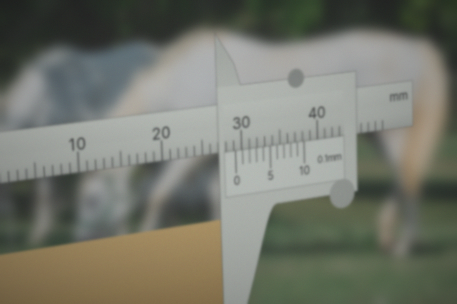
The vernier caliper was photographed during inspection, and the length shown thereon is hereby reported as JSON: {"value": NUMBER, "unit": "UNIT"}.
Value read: {"value": 29.2, "unit": "mm"}
